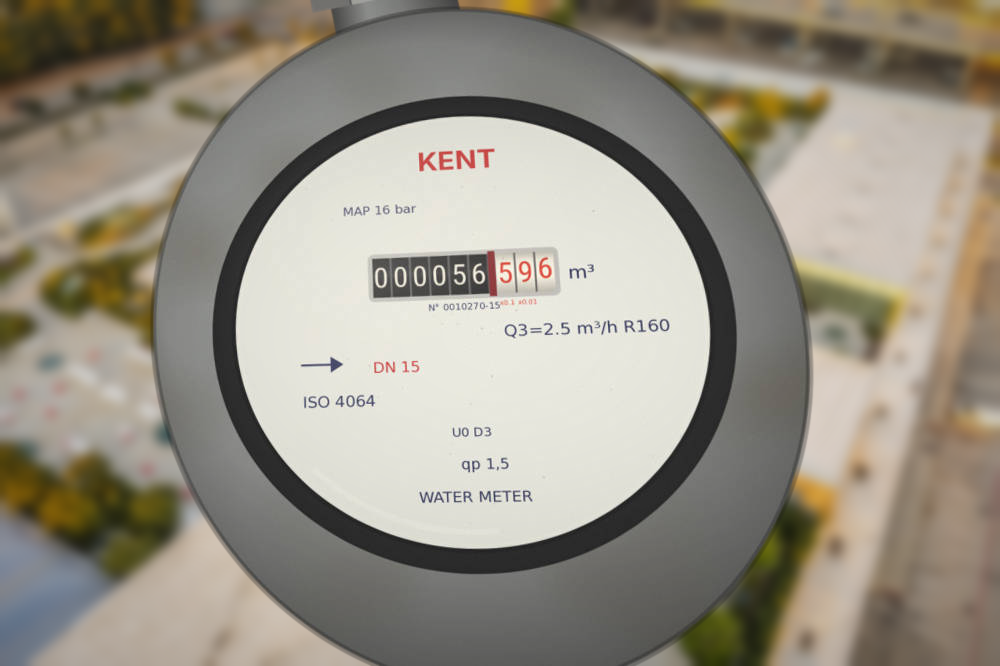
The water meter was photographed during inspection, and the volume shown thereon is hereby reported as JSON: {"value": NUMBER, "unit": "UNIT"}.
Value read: {"value": 56.596, "unit": "m³"}
